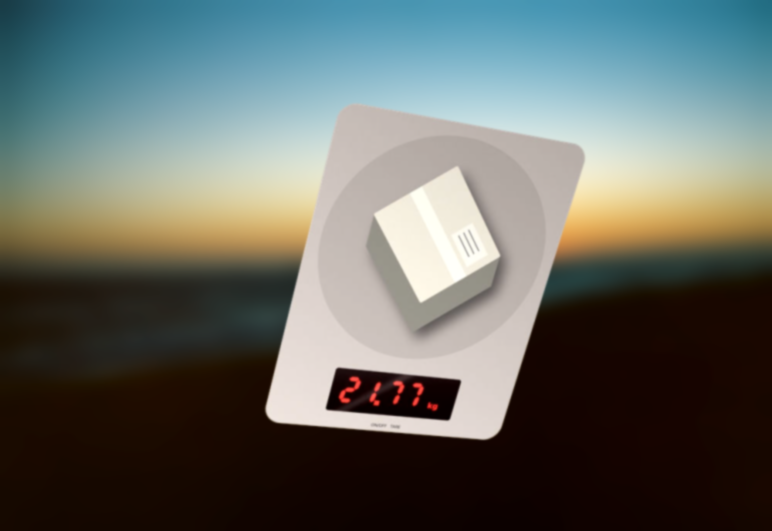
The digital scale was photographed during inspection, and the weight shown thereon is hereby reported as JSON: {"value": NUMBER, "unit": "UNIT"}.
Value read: {"value": 21.77, "unit": "kg"}
